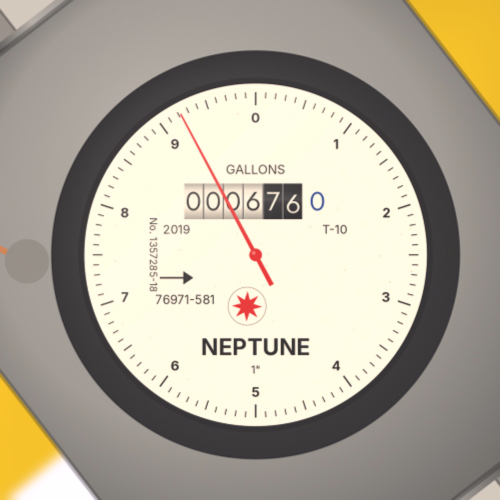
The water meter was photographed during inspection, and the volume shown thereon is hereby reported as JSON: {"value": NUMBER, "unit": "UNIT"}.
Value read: {"value": 6759.2, "unit": "gal"}
